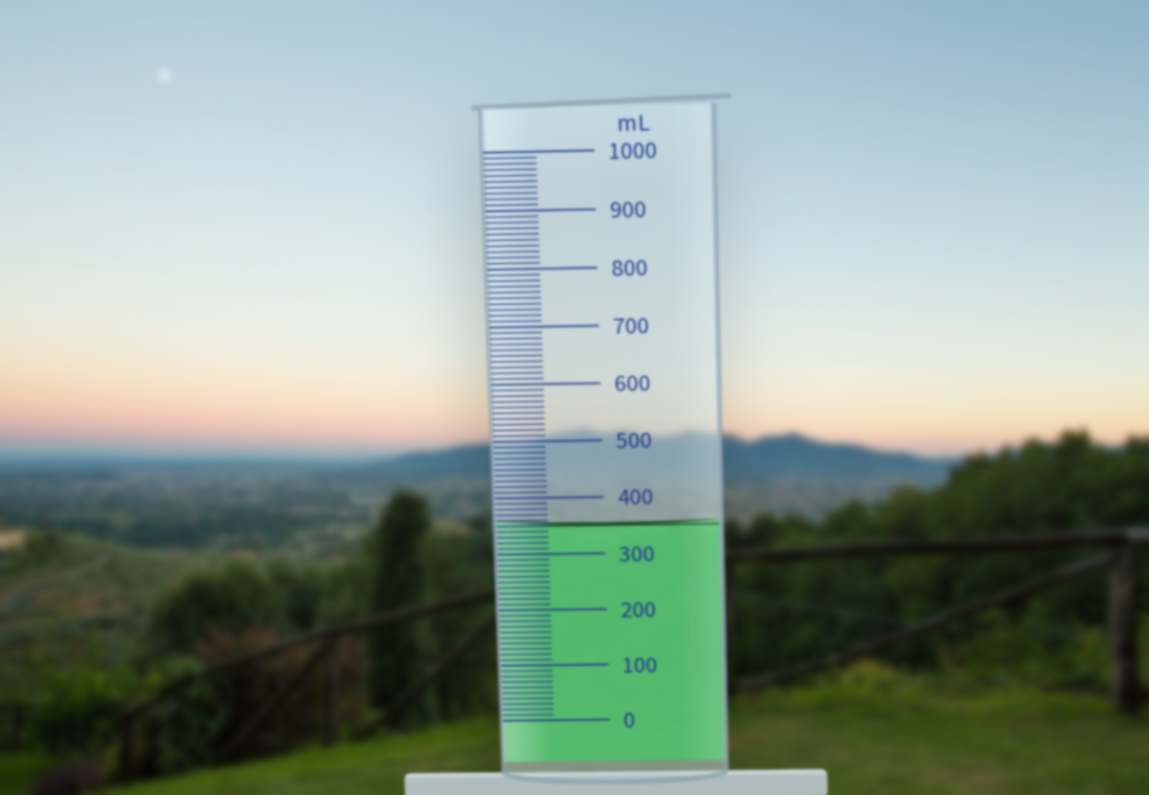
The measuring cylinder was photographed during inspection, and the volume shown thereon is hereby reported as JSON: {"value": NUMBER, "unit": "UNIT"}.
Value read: {"value": 350, "unit": "mL"}
